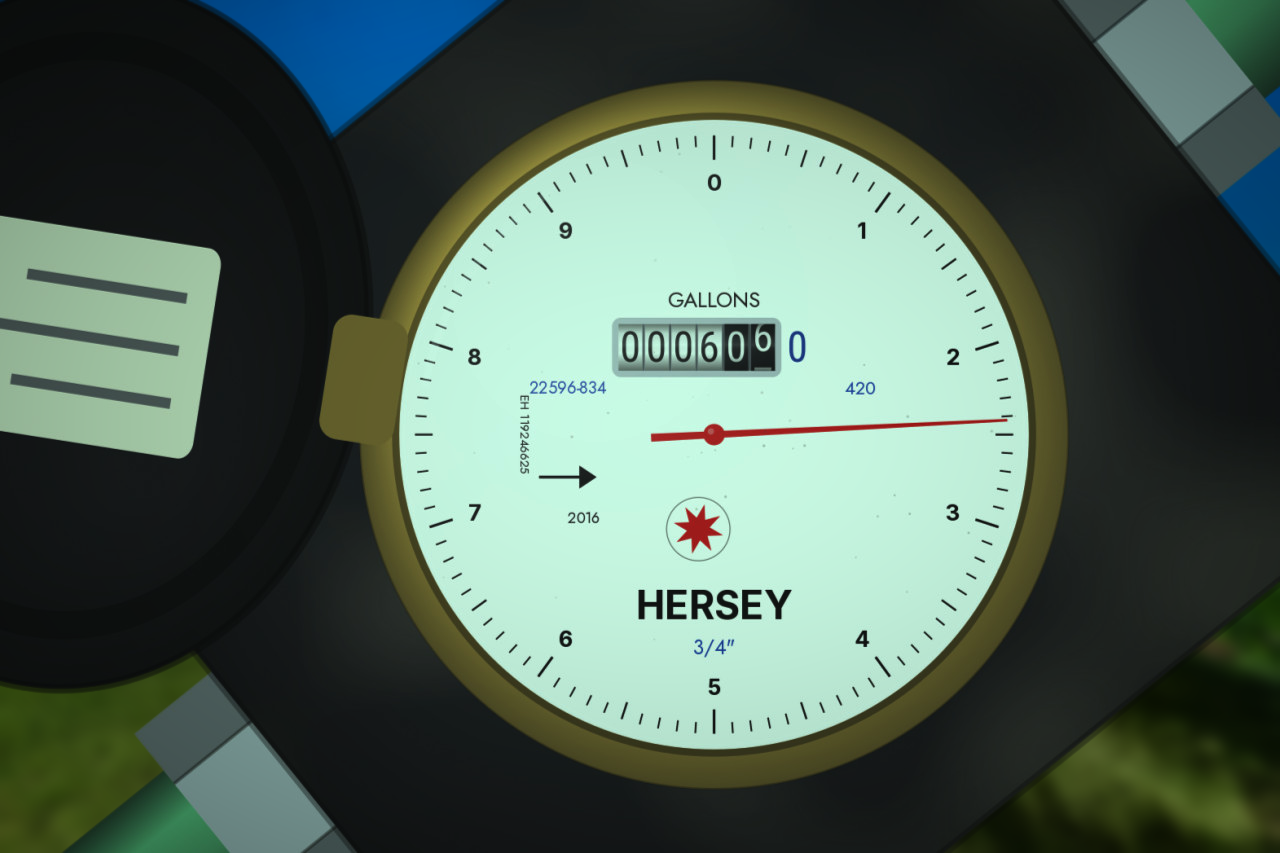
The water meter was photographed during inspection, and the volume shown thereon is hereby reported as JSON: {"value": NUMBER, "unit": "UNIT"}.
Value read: {"value": 6062.4, "unit": "gal"}
